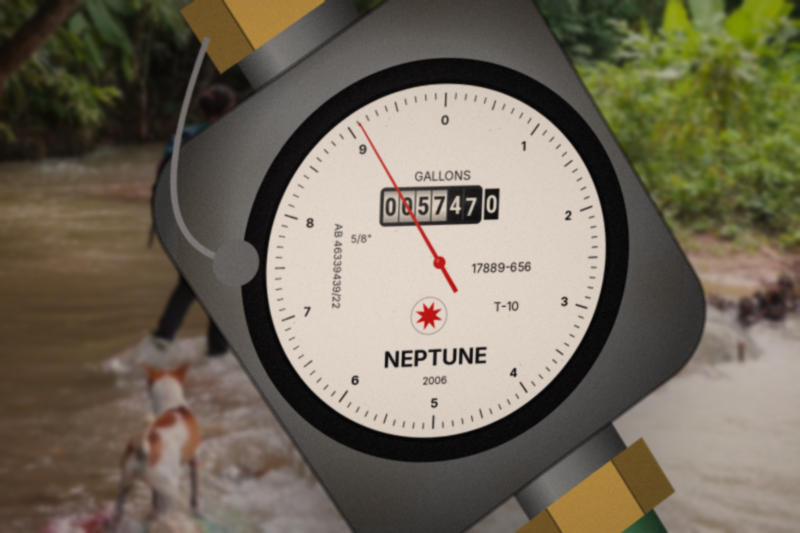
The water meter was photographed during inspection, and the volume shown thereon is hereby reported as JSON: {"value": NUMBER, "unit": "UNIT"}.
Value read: {"value": 57469.1, "unit": "gal"}
